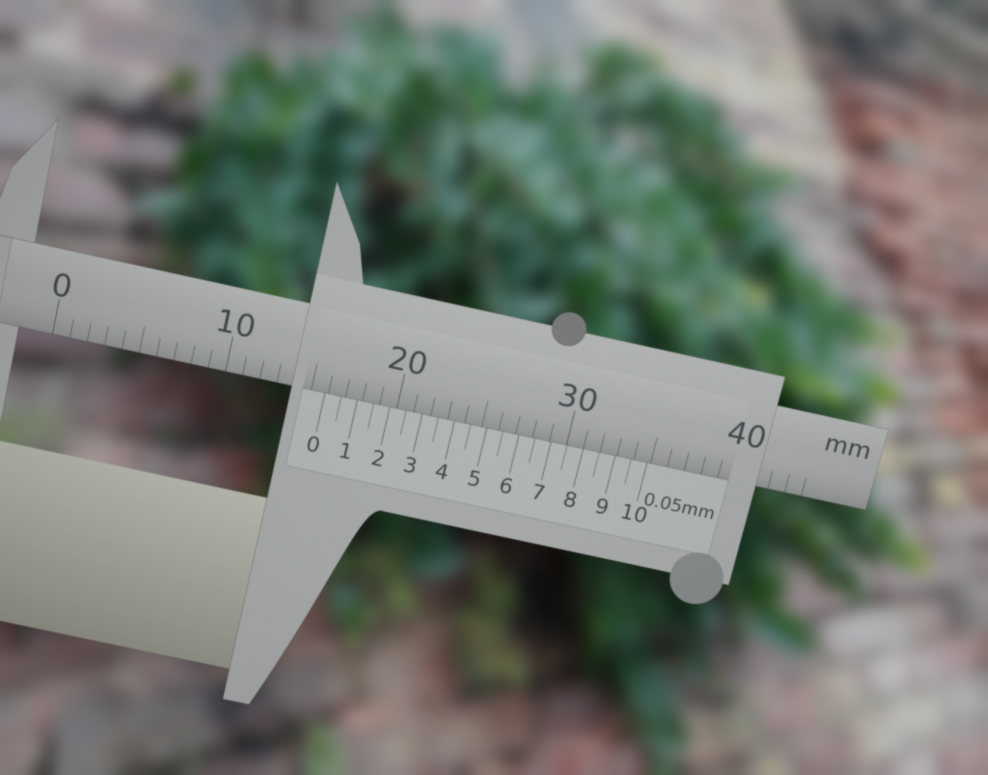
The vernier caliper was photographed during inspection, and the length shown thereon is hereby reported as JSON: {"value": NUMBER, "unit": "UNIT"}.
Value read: {"value": 15.8, "unit": "mm"}
